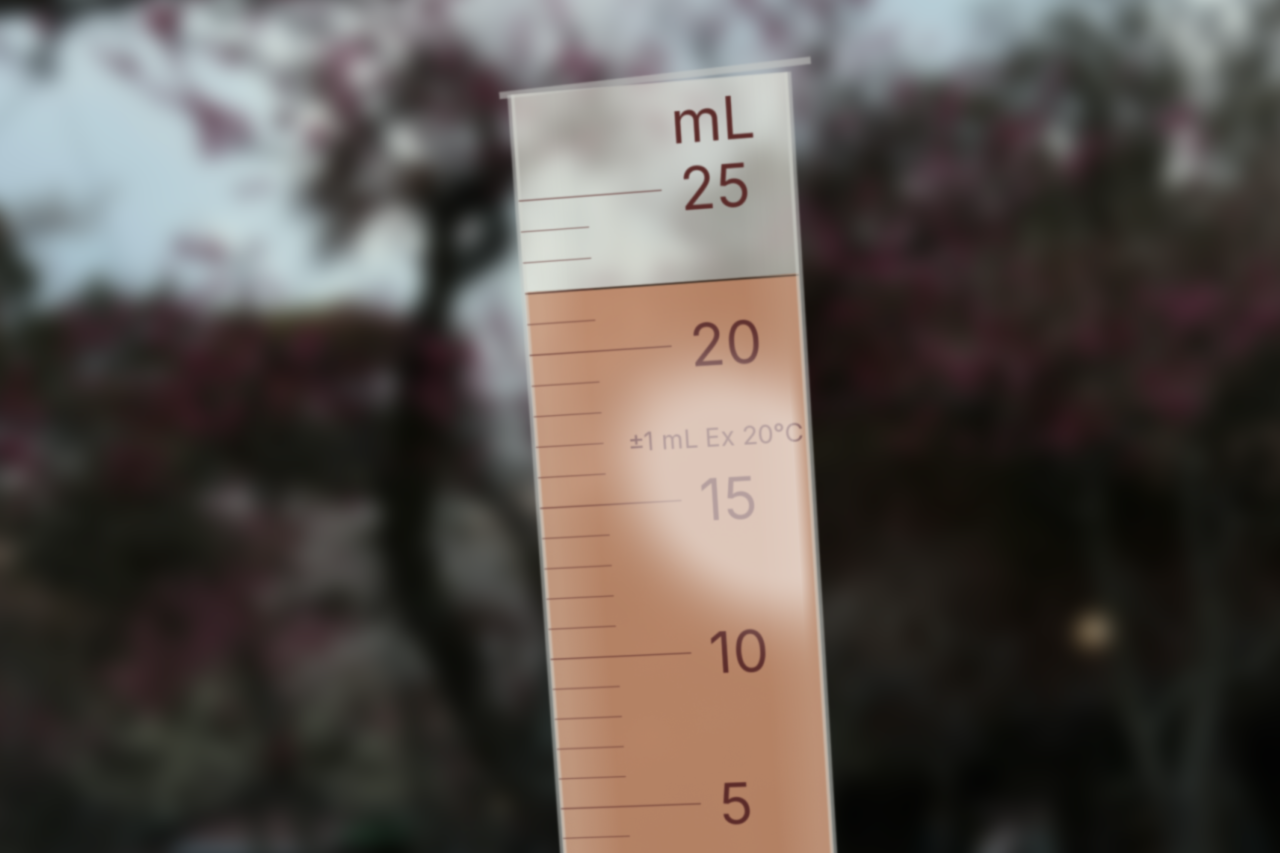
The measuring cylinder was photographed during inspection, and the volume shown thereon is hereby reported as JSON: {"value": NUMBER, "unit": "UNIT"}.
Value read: {"value": 22, "unit": "mL"}
